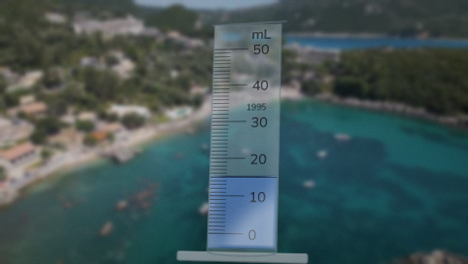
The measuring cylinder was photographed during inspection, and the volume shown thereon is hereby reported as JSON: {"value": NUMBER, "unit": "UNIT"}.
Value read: {"value": 15, "unit": "mL"}
